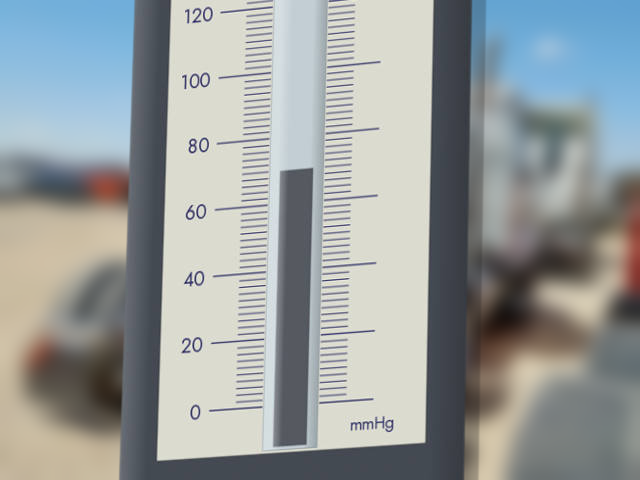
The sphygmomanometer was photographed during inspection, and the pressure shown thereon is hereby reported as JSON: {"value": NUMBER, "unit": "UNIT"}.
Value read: {"value": 70, "unit": "mmHg"}
